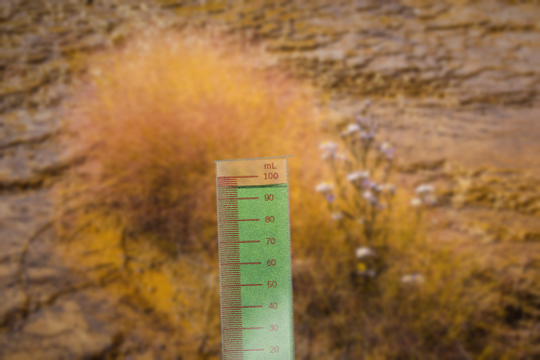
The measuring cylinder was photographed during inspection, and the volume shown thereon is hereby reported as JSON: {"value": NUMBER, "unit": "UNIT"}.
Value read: {"value": 95, "unit": "mL"}
